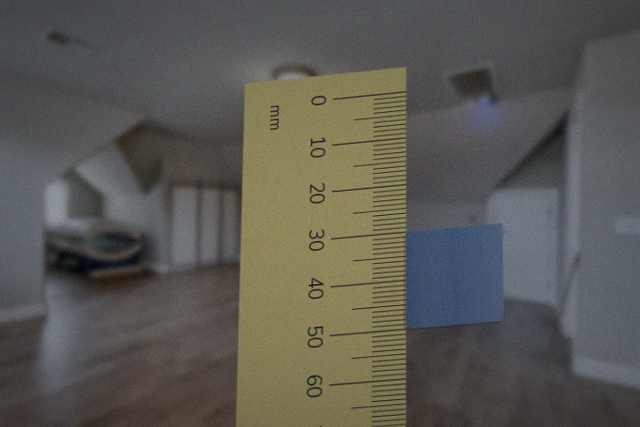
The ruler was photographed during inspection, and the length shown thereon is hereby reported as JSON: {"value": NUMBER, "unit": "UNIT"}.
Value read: {"value": 20, "unit": "mm"}
